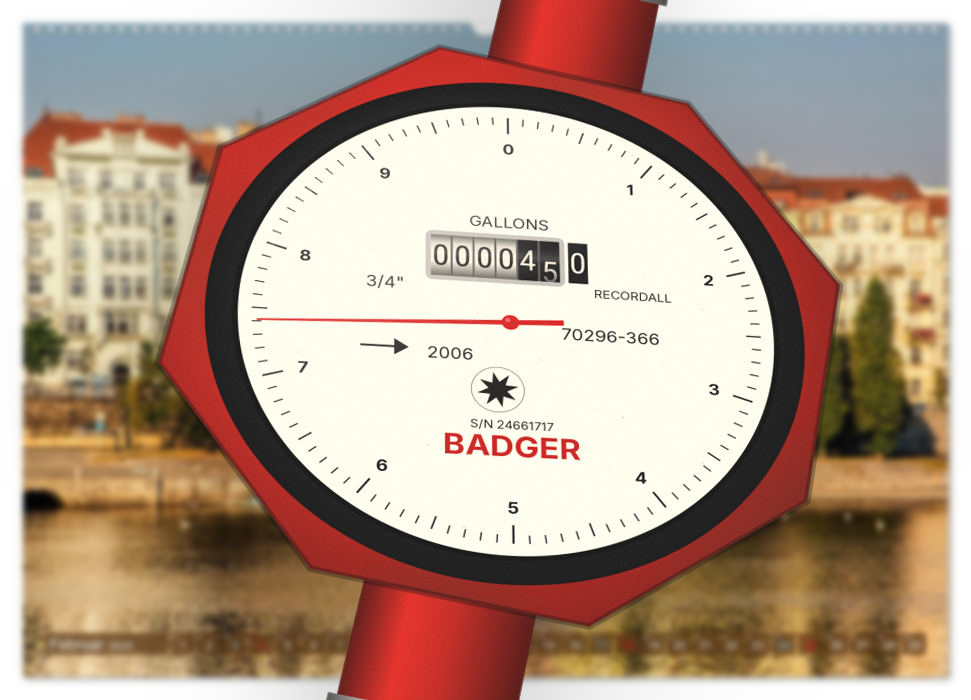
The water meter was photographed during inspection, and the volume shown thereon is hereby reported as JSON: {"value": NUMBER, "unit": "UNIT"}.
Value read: {"value": 447.4, "unit": "gal"}
